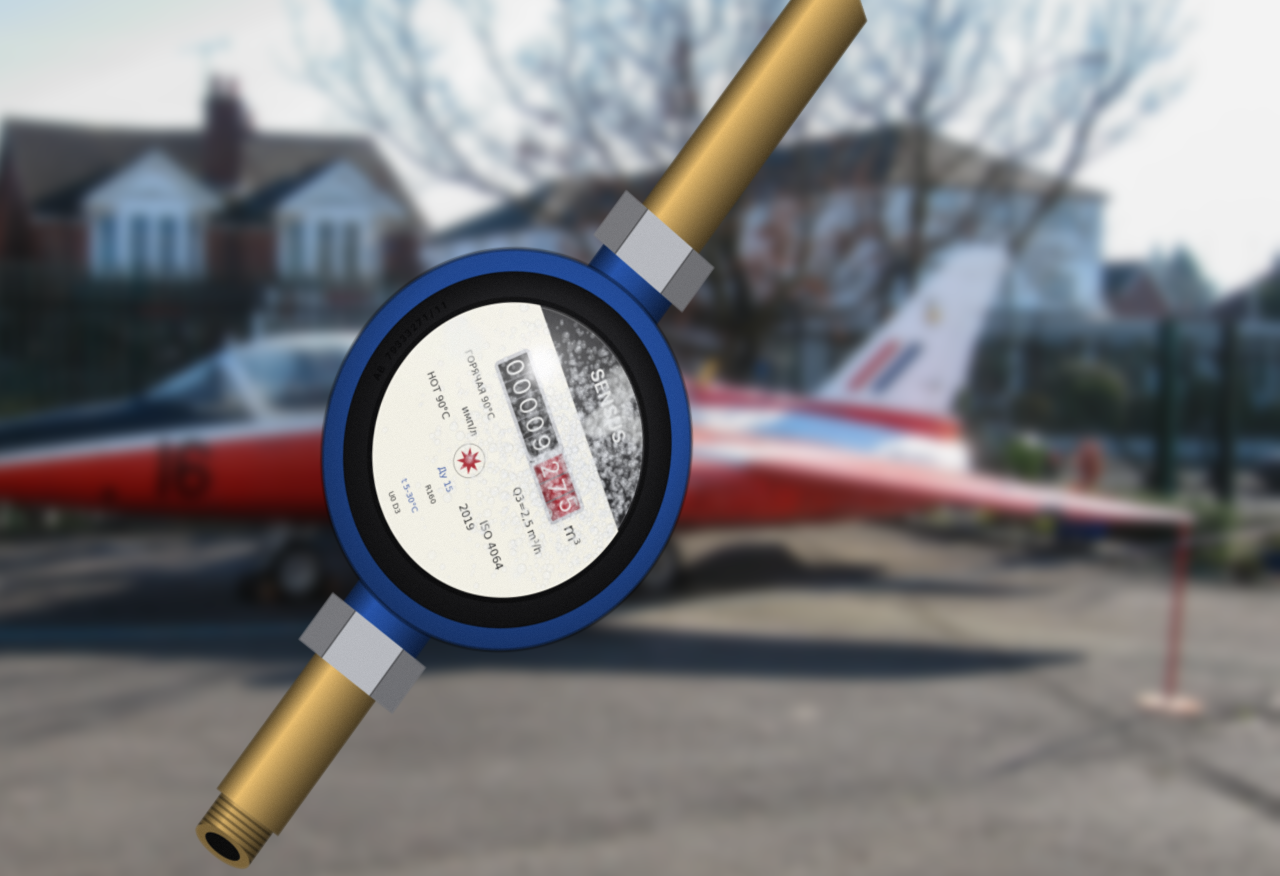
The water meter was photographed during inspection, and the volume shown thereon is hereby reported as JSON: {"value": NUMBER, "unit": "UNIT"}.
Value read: {"value": 9.275, "unit": "m³"}
